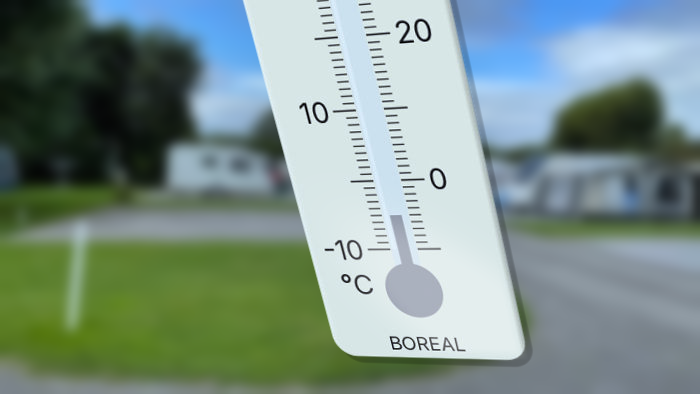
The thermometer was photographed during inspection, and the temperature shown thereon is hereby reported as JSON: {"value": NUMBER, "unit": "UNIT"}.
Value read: {"value": -5, "unit": "°C"}
